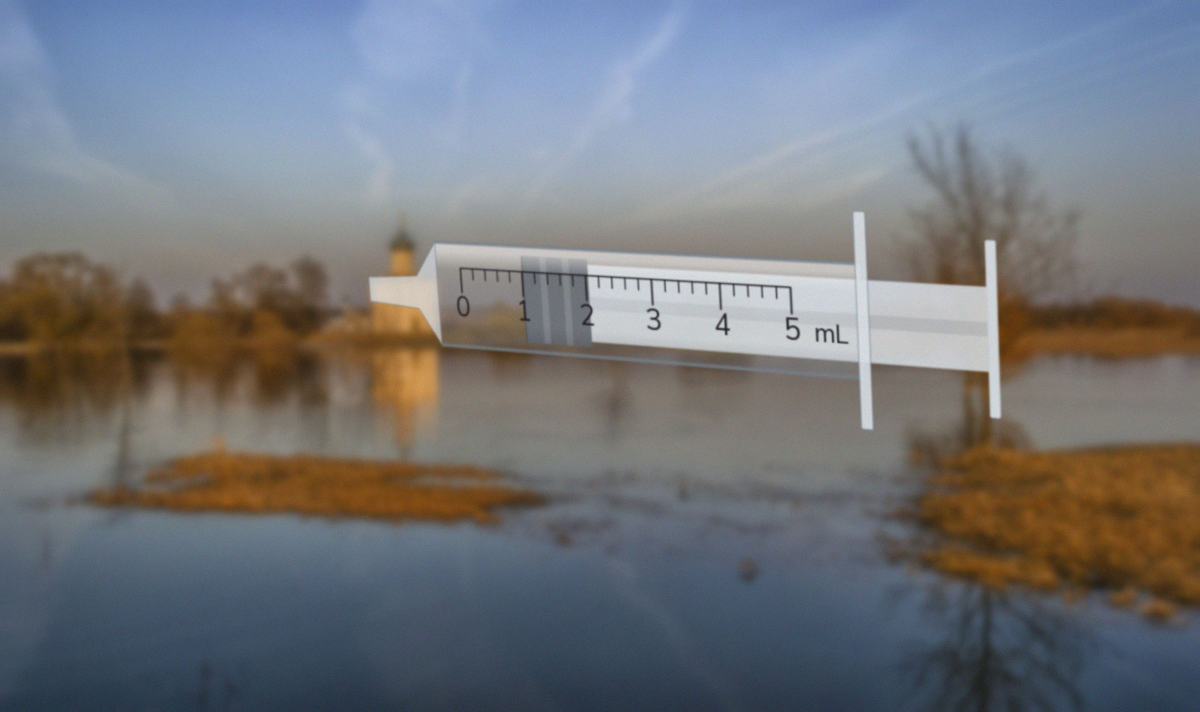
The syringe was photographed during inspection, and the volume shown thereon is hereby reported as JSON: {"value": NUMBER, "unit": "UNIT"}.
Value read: {"value": 1, "unit": "mL"}
